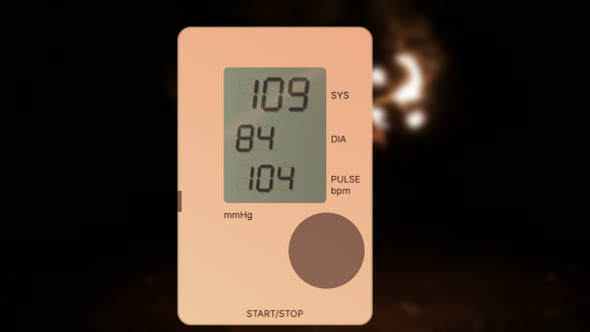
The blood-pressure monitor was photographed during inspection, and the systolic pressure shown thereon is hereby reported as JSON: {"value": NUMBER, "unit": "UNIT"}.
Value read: {"value": 109, "unit": "mmHg"}
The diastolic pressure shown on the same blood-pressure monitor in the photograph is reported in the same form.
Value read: {"value": 84, "unit": "mmHg"}
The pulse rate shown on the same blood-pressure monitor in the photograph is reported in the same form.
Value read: {"value": 104, "unit": "bpm"}
